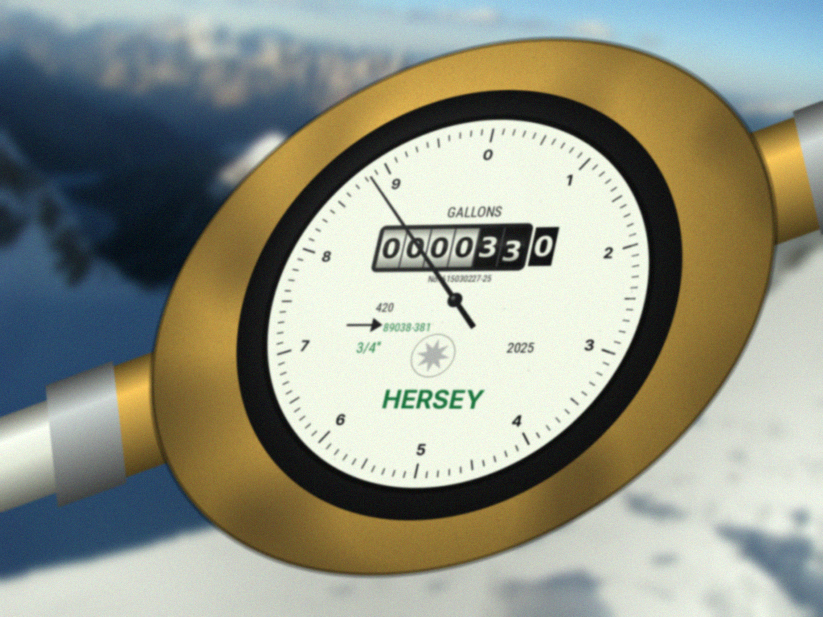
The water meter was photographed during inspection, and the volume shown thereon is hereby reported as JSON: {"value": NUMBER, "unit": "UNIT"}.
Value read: {"value": 328.8, "unit": "gal"}
